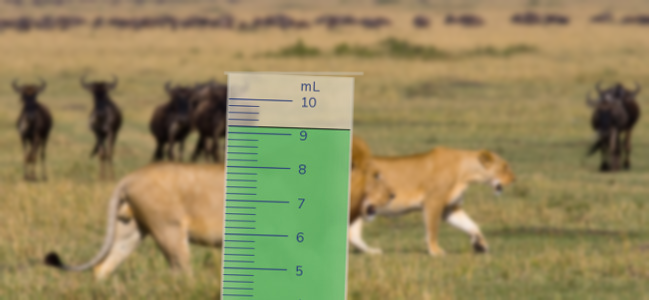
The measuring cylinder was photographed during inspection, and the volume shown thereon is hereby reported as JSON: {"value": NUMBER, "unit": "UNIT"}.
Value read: {"value": 9.2, "unit": "mL"}
